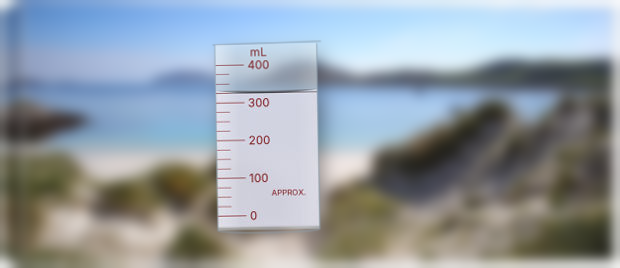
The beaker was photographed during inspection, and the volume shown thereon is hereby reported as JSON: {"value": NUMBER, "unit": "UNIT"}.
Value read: {"value": 325, "unit": "mL"}
